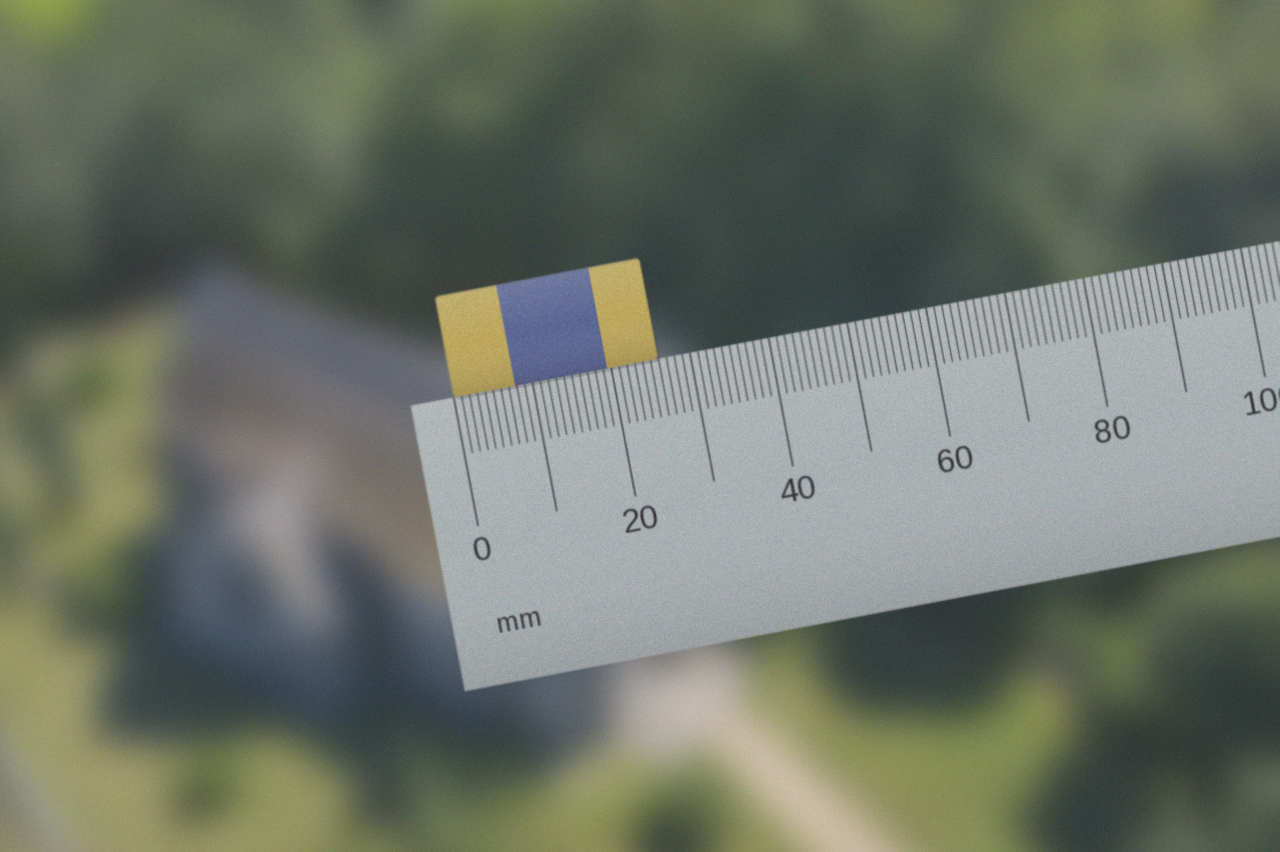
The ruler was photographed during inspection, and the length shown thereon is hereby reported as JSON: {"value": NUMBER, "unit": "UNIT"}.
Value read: {"value": 26, "unit": "mm"}
